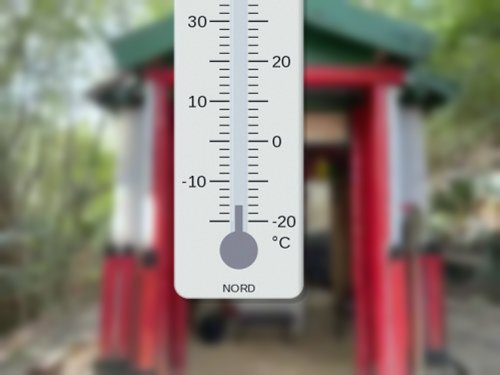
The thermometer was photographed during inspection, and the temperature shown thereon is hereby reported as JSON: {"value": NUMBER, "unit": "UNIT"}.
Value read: {"value": -16, "unit": "°C"}
